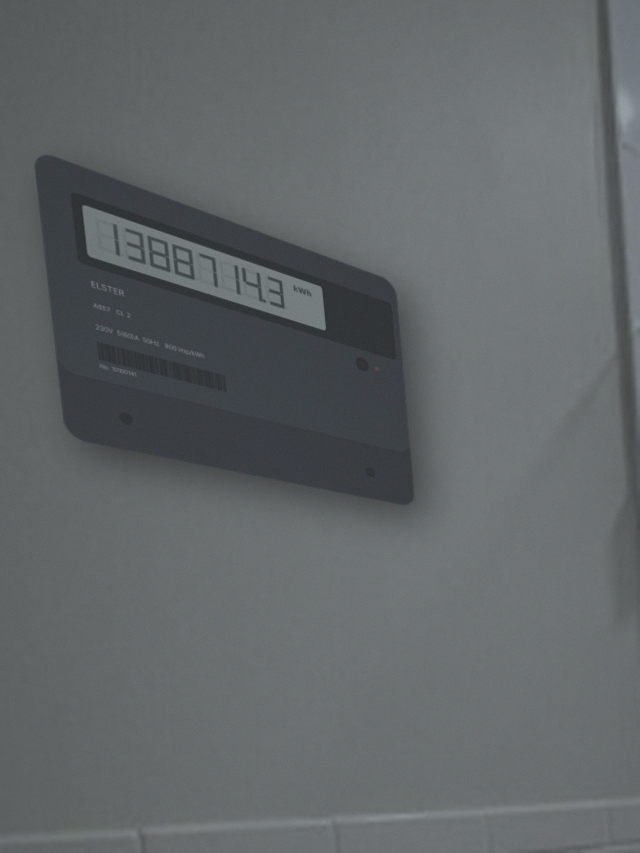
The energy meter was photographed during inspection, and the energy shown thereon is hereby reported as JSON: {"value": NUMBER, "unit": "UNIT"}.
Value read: {"value": 1388714.3, "unit": "kWh"}
